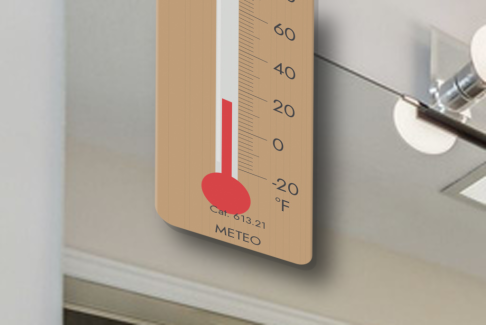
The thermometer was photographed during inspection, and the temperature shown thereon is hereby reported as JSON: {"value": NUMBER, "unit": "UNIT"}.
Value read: {"value": 12, "unit": "°F"}
